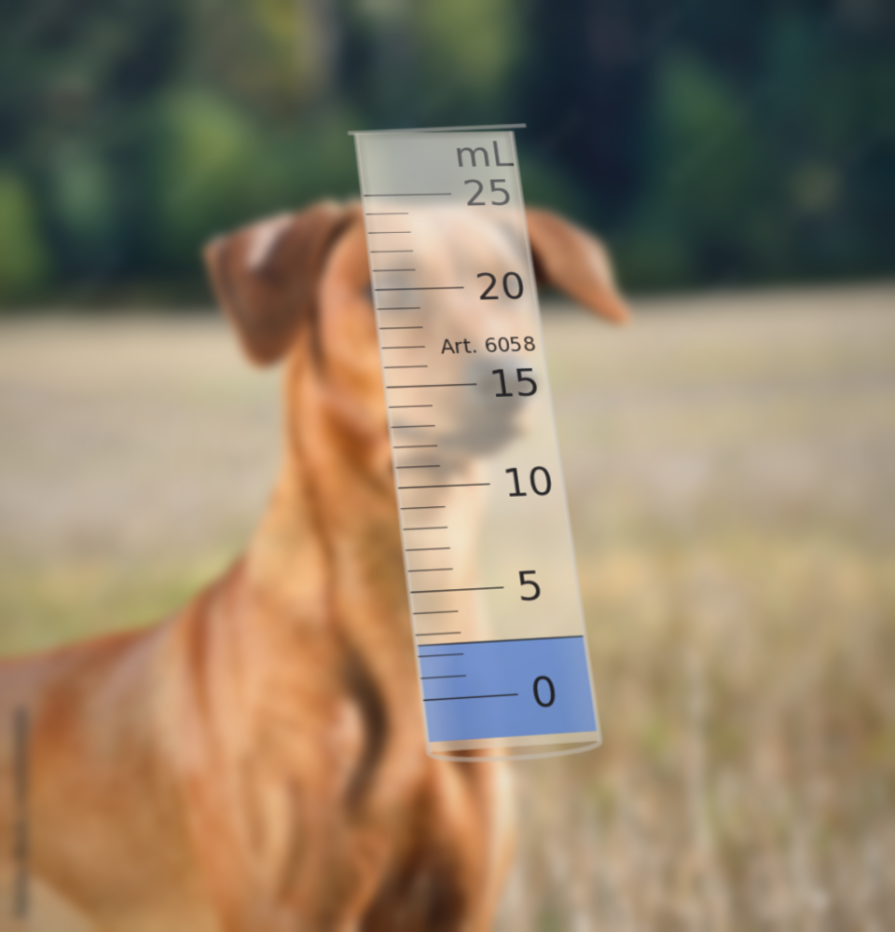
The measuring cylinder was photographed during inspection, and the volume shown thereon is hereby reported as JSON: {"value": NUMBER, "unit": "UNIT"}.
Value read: {"value": 2.5, "unit": "mL"}
